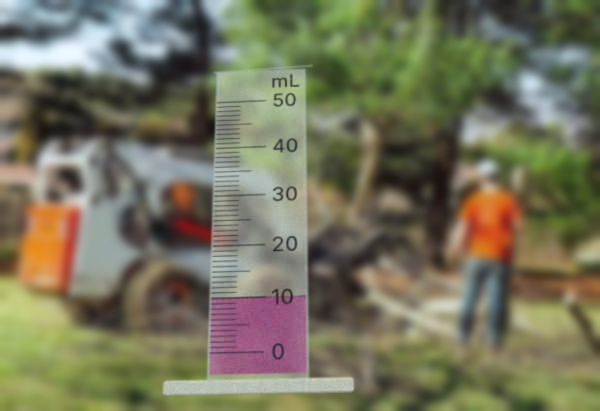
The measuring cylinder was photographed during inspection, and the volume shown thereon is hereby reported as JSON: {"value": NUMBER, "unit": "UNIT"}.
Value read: {"value": 10, "unit": "mL"}
